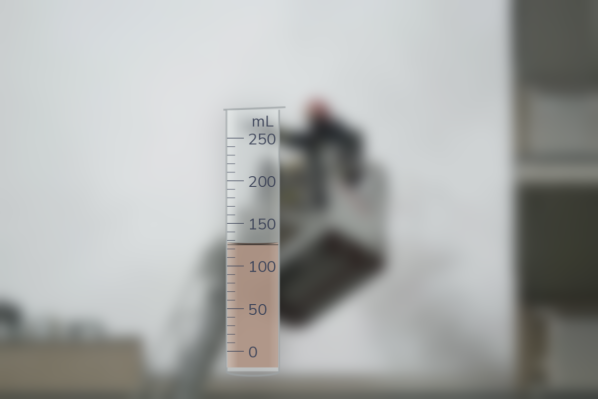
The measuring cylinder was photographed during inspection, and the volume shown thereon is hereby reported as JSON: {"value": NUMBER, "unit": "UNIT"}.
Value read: {"value": 125, "unit": "mL"}
